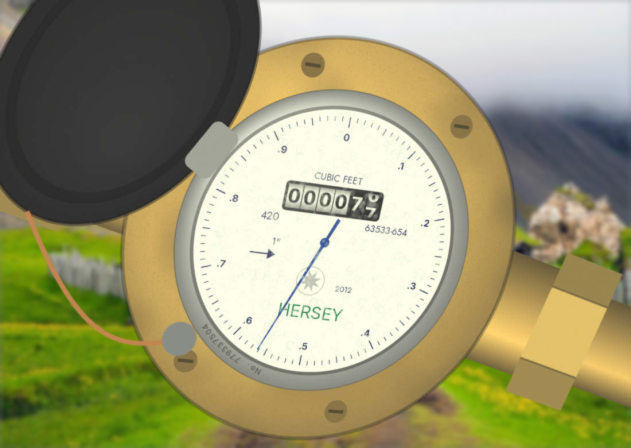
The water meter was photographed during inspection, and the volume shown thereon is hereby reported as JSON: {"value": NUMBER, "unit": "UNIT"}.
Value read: {"value": 76.56, "unit": "ft³"}
